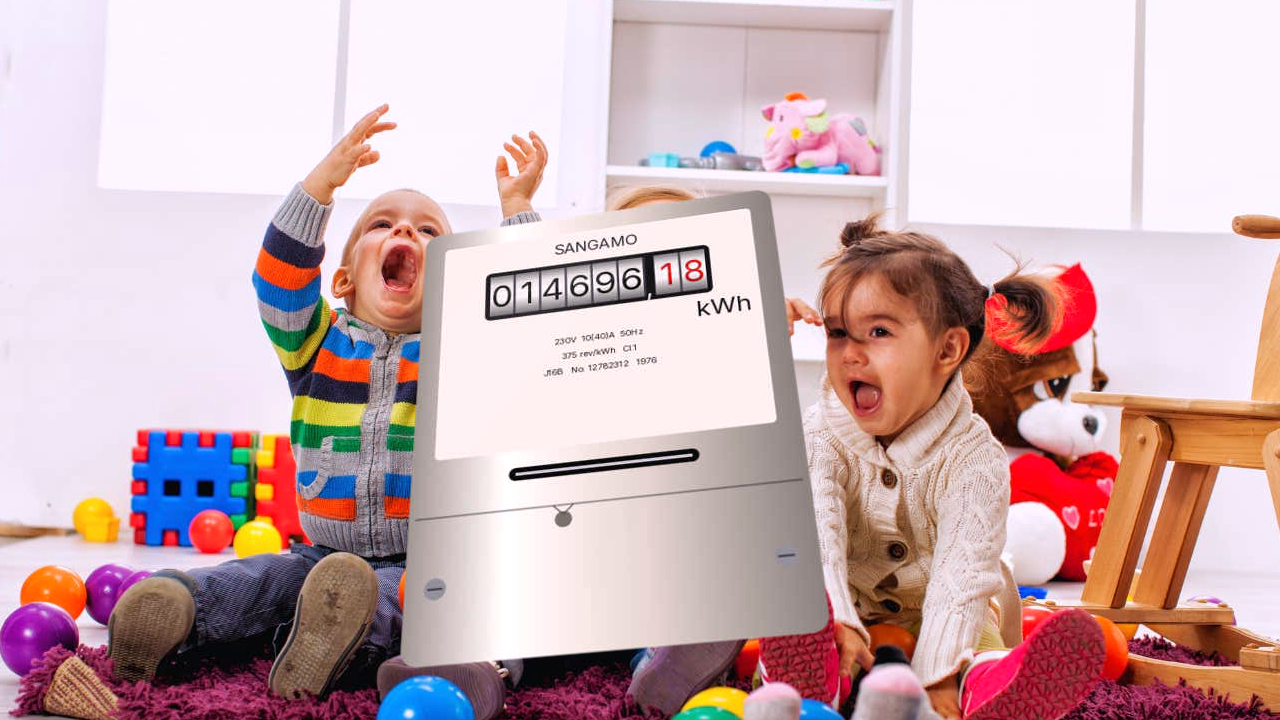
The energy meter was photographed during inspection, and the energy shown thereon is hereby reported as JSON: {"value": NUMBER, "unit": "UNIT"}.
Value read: {"value": 14696.18, "unit": "kWh"}
